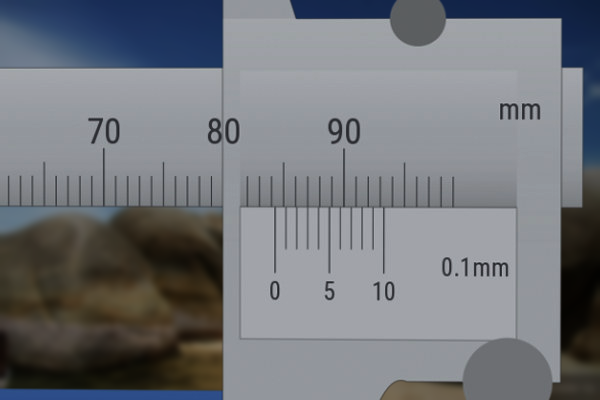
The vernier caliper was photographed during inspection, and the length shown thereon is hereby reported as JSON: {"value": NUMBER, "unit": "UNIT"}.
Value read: {"value": 84.3, "unit": "mm"}
